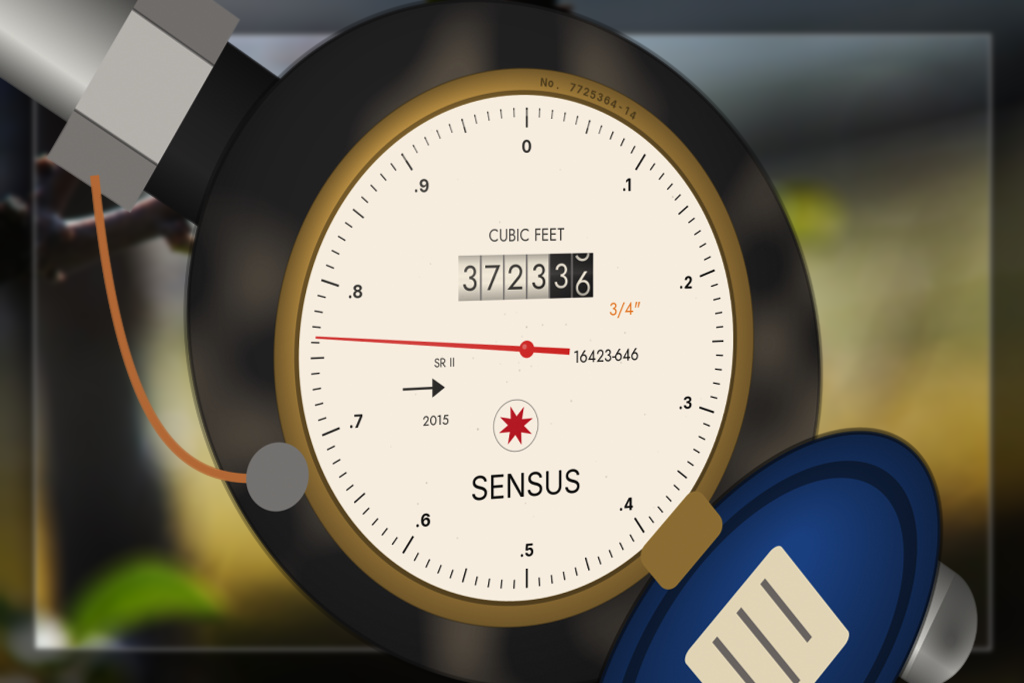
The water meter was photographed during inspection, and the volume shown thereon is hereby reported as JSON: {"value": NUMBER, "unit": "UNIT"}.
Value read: {"value": 372335.76, "unit": "ft³"}
